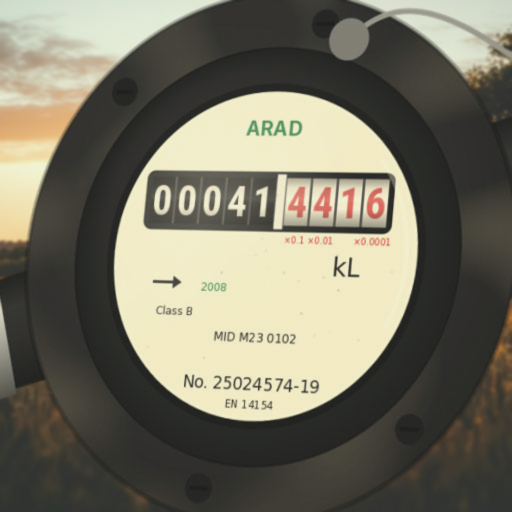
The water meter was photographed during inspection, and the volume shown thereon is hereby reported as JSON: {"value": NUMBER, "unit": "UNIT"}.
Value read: {"value": 41.4416, "unit": "kL"}
